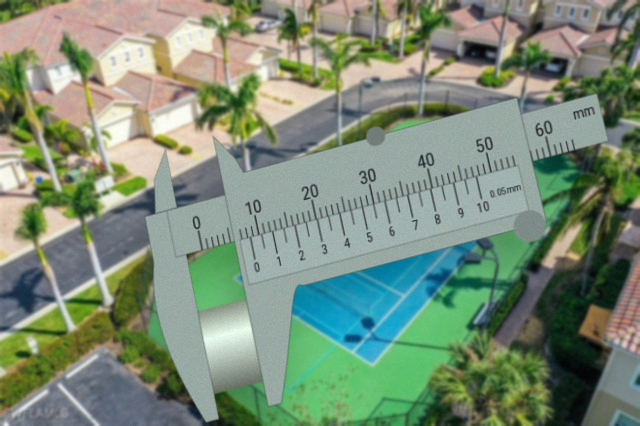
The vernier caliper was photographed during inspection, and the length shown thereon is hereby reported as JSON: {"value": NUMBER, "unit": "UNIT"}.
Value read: {"value": 8.5, "unit": "mm"}
